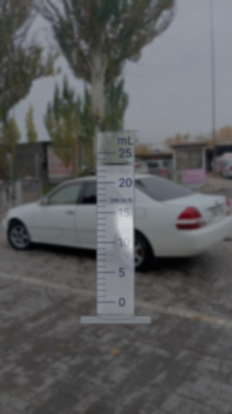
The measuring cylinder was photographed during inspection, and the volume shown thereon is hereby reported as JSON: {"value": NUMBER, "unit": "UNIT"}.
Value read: {"value": 23, "unit": "mL"}
